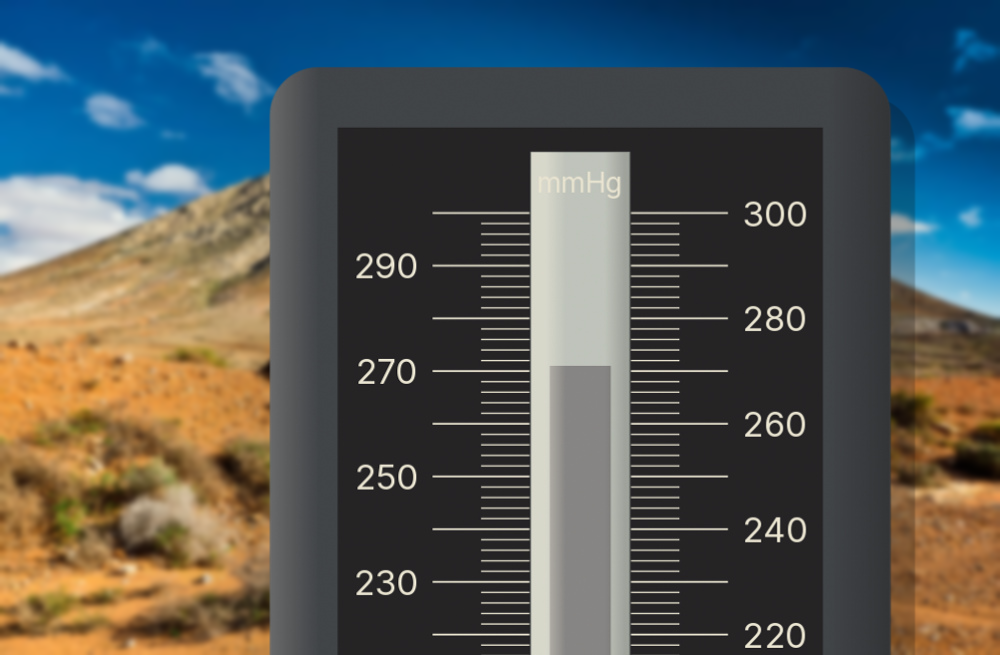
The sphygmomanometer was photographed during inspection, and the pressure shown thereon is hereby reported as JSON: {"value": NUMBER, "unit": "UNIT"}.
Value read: {"value": 271, "unit": "mmHg"}
